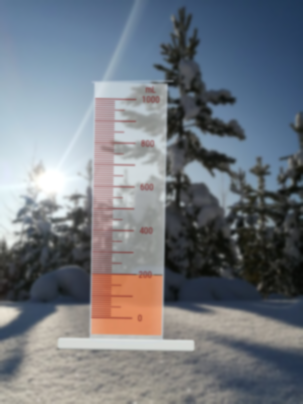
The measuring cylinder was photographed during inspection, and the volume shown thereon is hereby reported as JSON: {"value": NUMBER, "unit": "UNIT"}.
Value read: {"value": 200, "unit": "mL"}
